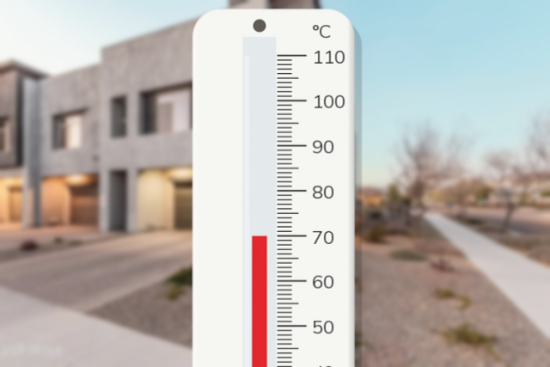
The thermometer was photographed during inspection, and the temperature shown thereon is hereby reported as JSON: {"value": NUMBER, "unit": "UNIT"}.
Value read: {"value": 70, "unit": "°C"}
